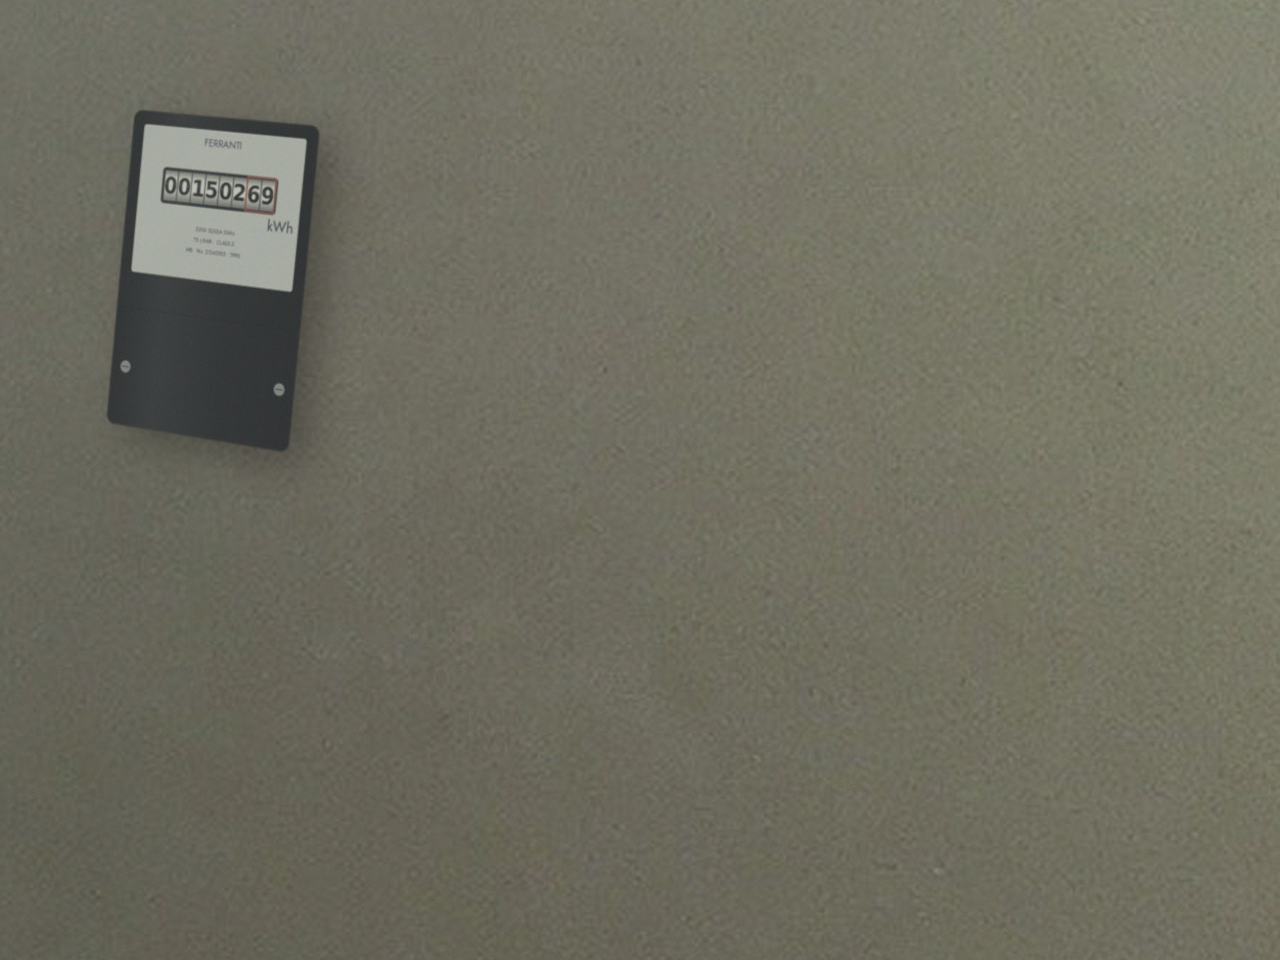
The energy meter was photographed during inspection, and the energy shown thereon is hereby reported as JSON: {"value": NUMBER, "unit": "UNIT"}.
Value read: {"value": 1502.69, "unit": "kWh"}
